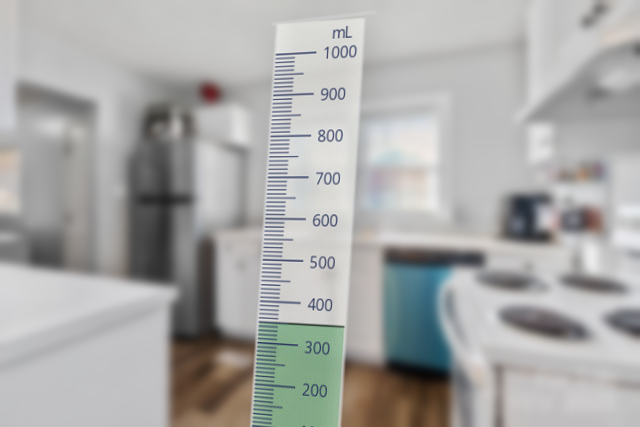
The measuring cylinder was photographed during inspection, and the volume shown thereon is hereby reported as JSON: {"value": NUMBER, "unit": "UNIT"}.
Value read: {"value": 350, "unit": "mL"}
